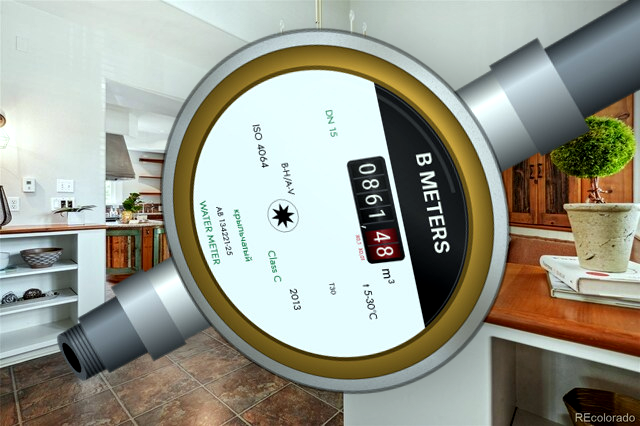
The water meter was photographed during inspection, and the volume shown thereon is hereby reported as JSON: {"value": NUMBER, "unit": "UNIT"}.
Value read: {"value": 861.48, "unit": "m³"}
